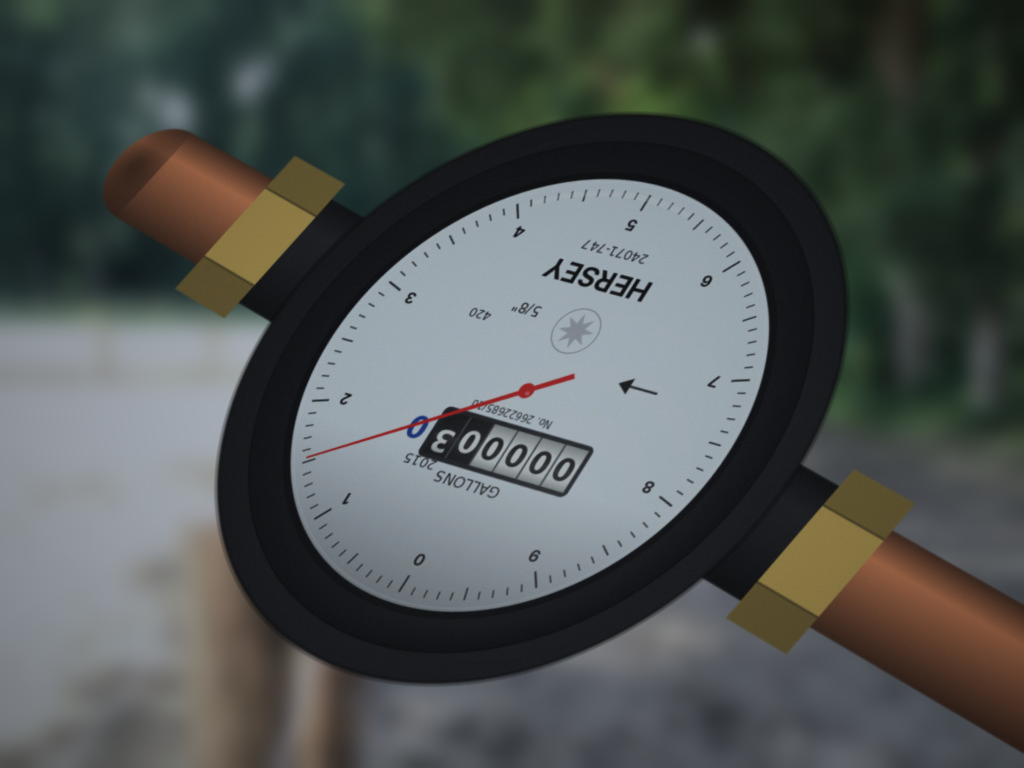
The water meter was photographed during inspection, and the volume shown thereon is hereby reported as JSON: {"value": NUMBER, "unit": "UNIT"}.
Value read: {"value": 31.5, "unit": "gal"}
